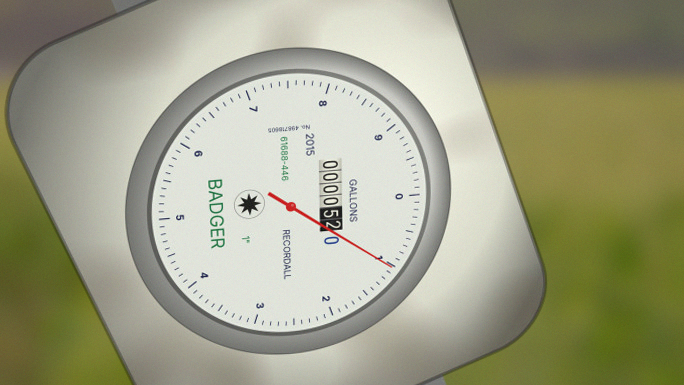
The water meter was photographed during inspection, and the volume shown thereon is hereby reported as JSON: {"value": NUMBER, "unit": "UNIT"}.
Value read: {"value": 521.0, "unit": "gal"}
